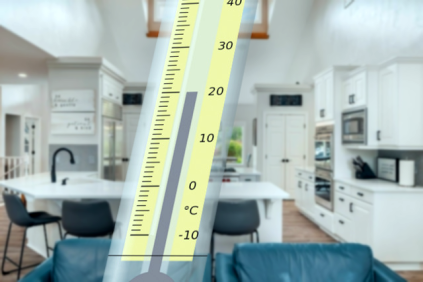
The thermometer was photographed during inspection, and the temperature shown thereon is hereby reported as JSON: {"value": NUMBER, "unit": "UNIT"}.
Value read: {"value": 20, "unit": "°C"}
